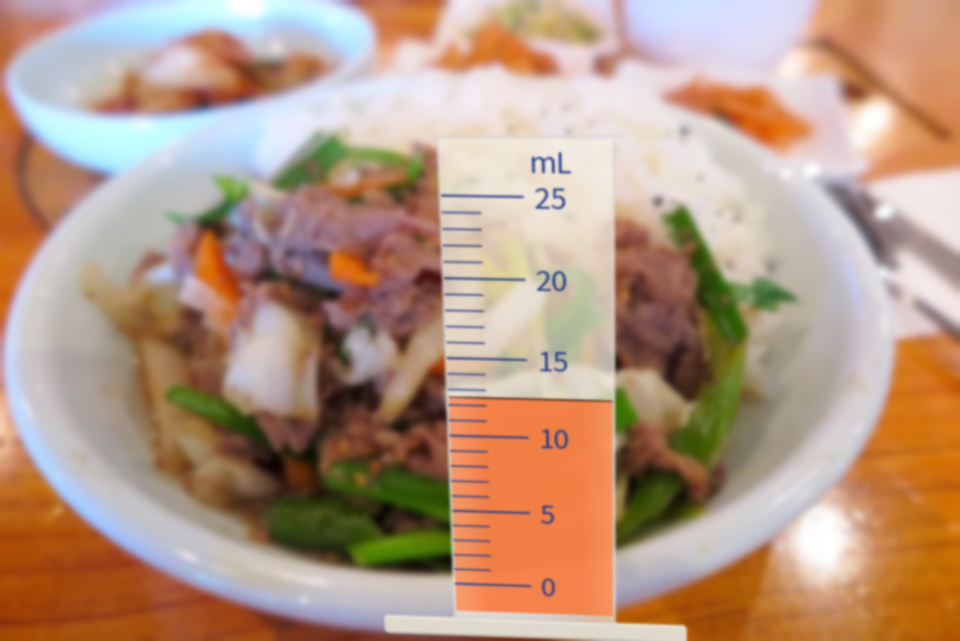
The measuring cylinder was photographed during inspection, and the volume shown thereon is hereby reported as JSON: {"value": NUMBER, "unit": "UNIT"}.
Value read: {"value": 12.5, "unit": "mL"}
